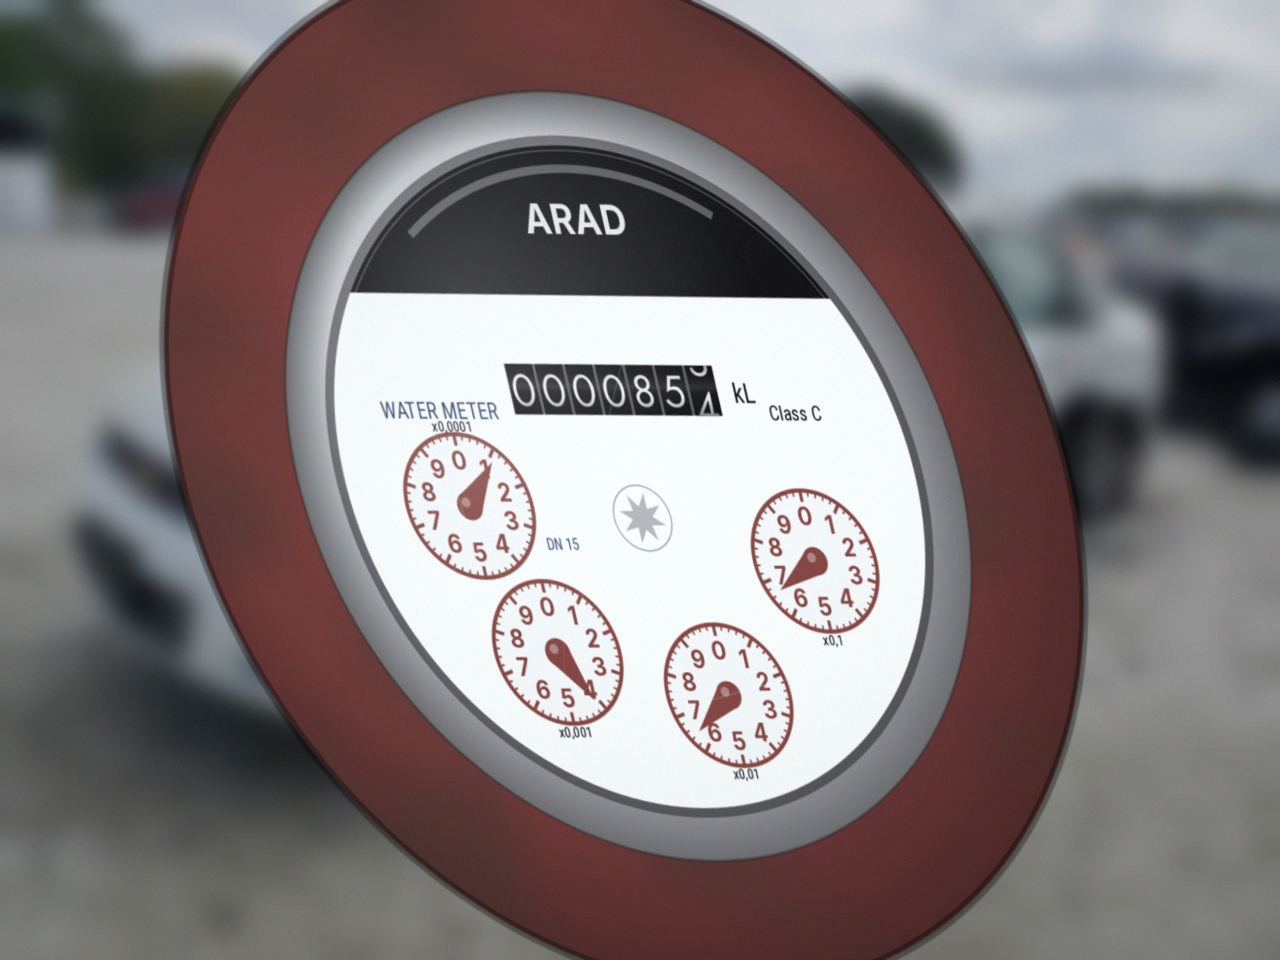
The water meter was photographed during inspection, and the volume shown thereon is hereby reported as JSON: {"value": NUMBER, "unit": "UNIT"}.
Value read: {"value": 853.6641, "unit": "kL"}
